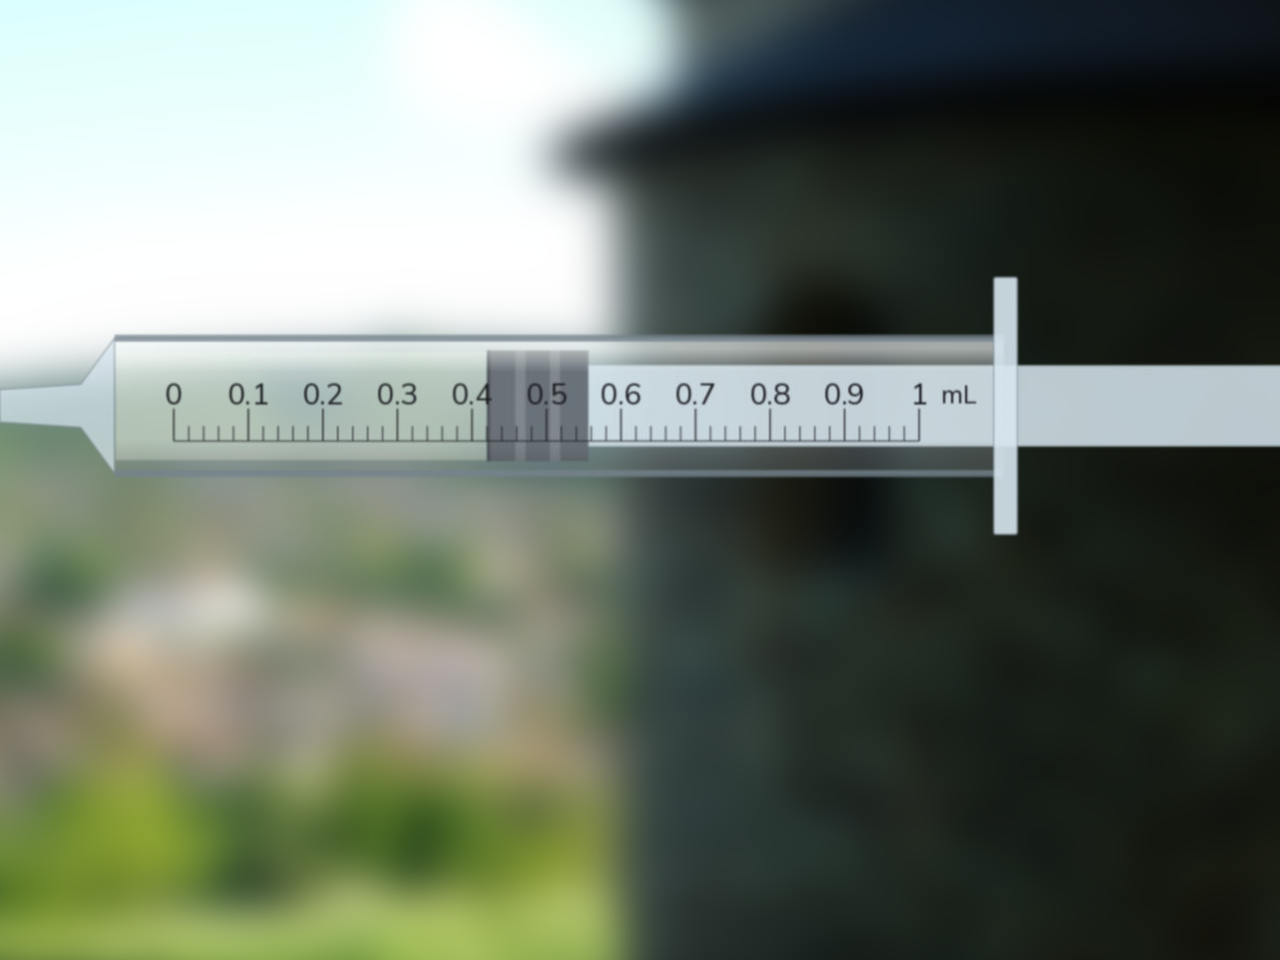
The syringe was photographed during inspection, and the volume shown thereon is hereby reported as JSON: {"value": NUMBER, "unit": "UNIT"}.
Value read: {"value": 0.42, "unit": "mL"}
